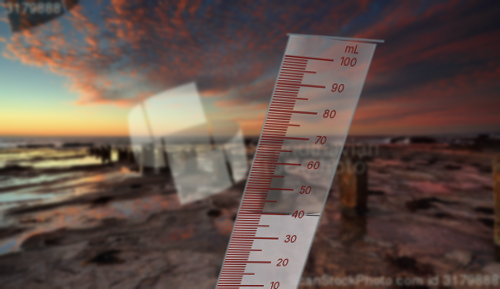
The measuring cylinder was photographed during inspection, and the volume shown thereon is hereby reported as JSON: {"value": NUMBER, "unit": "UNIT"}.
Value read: {"value": 40, "unit": "mL"}
